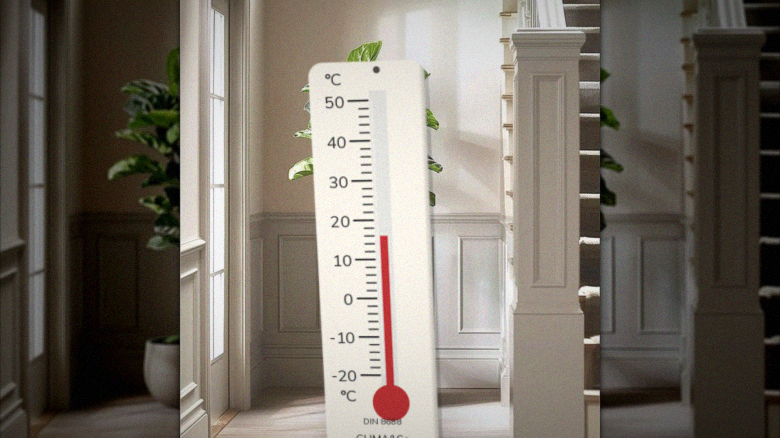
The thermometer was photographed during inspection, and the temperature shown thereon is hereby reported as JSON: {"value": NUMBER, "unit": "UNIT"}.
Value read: {"value": 16, "unit": "°C"}
